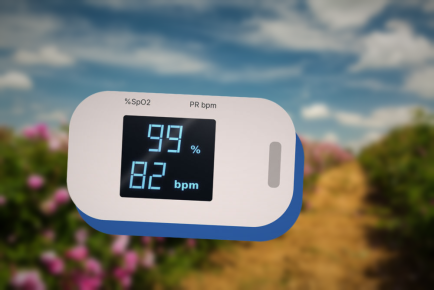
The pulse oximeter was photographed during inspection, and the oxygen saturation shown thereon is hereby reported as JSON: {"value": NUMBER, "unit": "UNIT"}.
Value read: {"value": 99, "unit": "%"}
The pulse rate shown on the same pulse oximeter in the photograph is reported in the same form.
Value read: {"value": 82, "unit": "bpm"}
